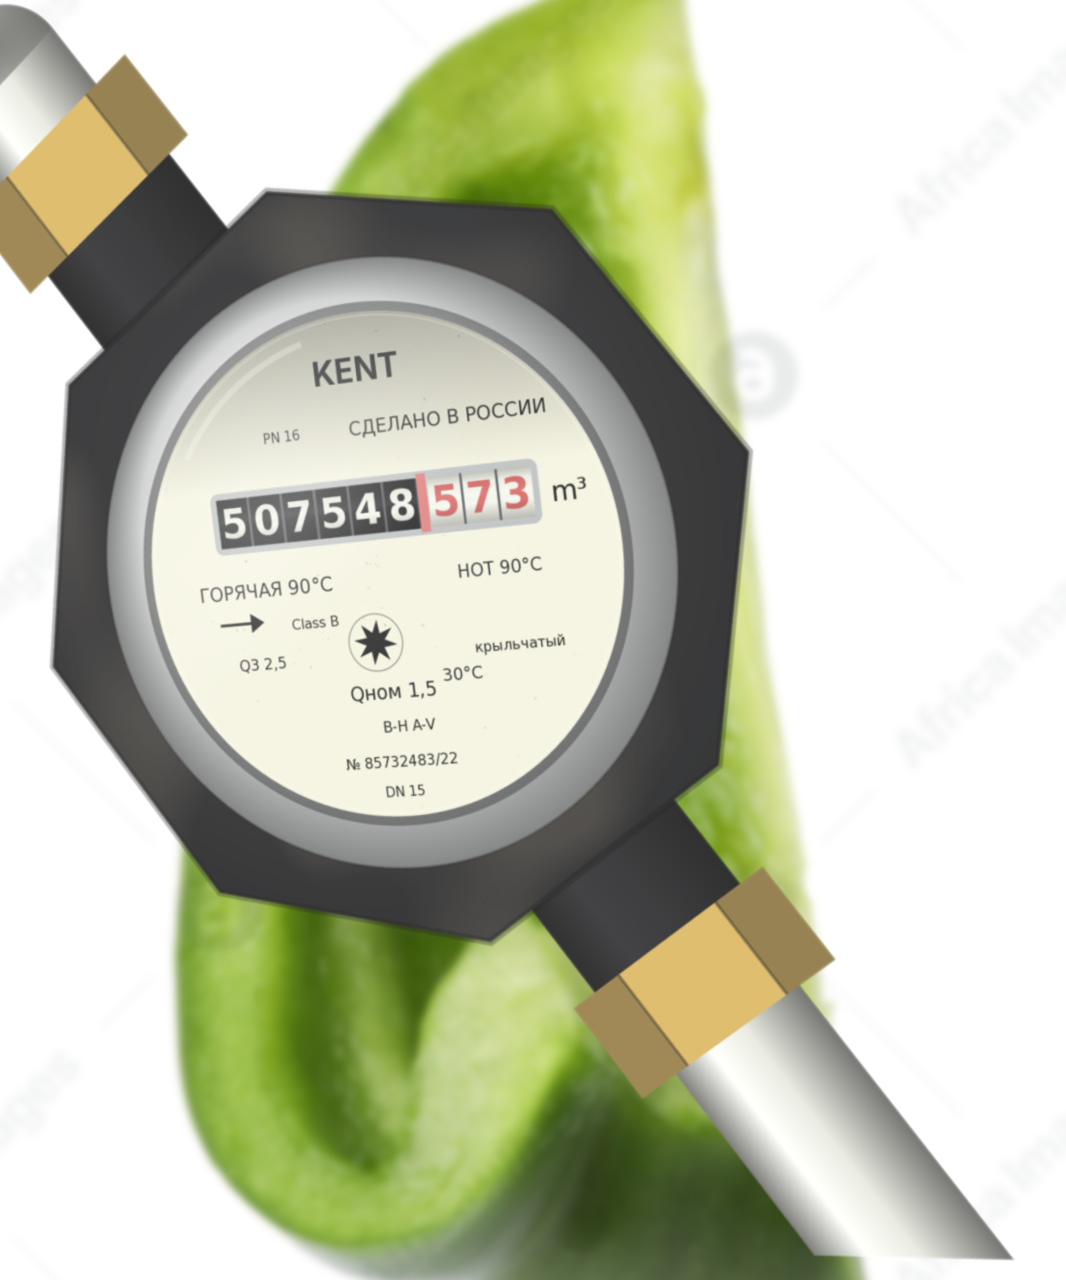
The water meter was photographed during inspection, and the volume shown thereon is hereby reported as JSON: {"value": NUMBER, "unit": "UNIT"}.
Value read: {"value": 507548.573, "unit": "m³"}
